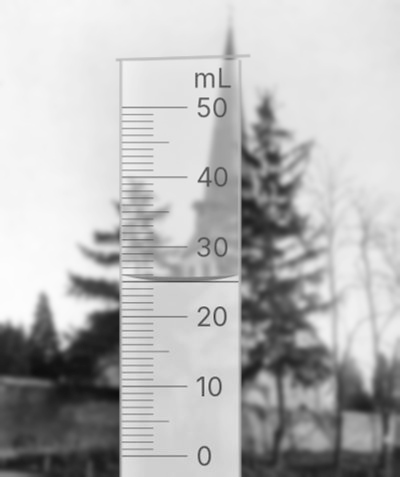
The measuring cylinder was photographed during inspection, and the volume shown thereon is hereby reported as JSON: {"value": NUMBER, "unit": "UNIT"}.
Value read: {"value": 25, "unit": "mL"}
